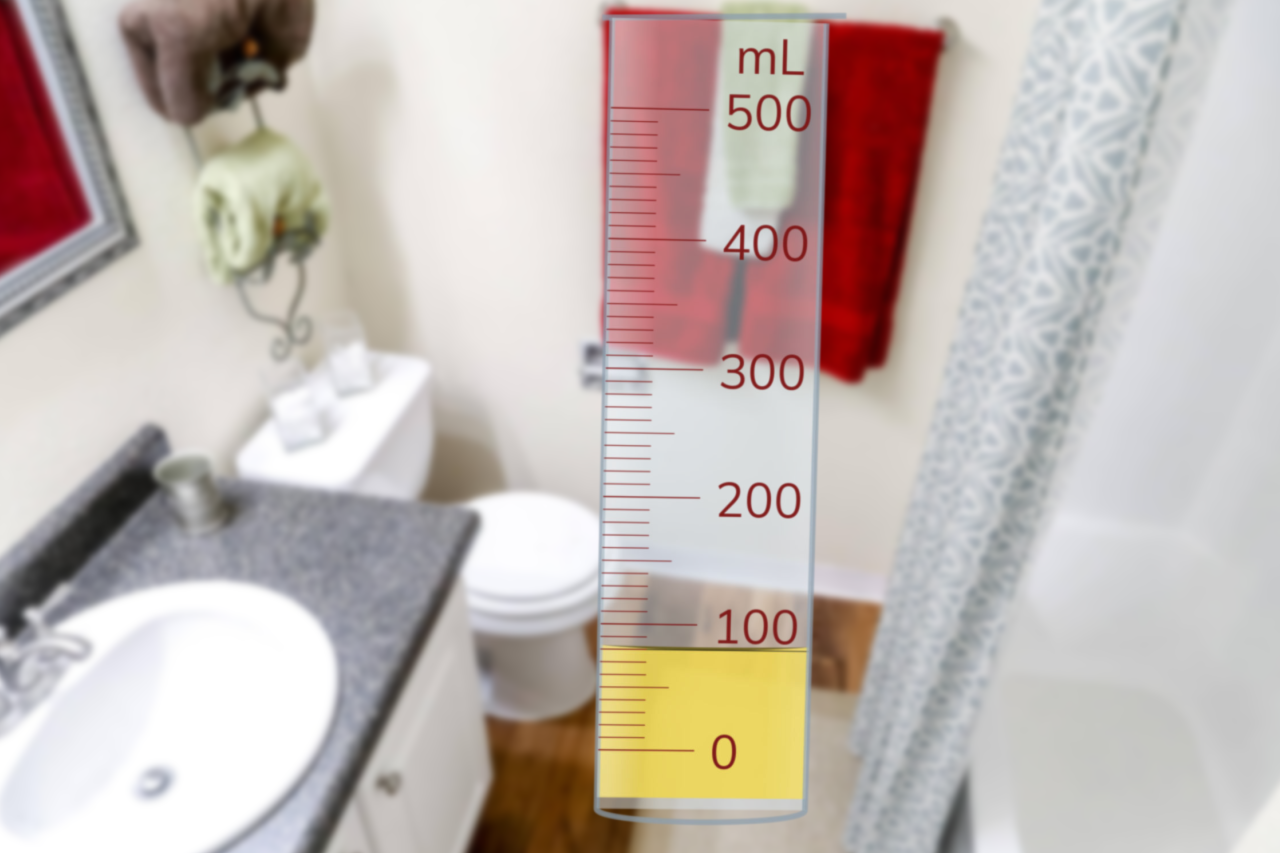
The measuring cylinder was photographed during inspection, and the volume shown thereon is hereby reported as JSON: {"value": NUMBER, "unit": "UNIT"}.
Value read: {"value": 80, "unit": "mL"}
